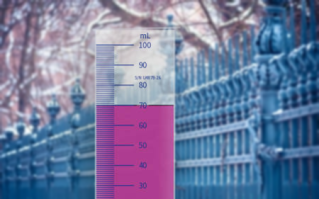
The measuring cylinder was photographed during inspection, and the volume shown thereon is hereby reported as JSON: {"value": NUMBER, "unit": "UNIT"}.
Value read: {"value": 70, "unit": "mL"}
